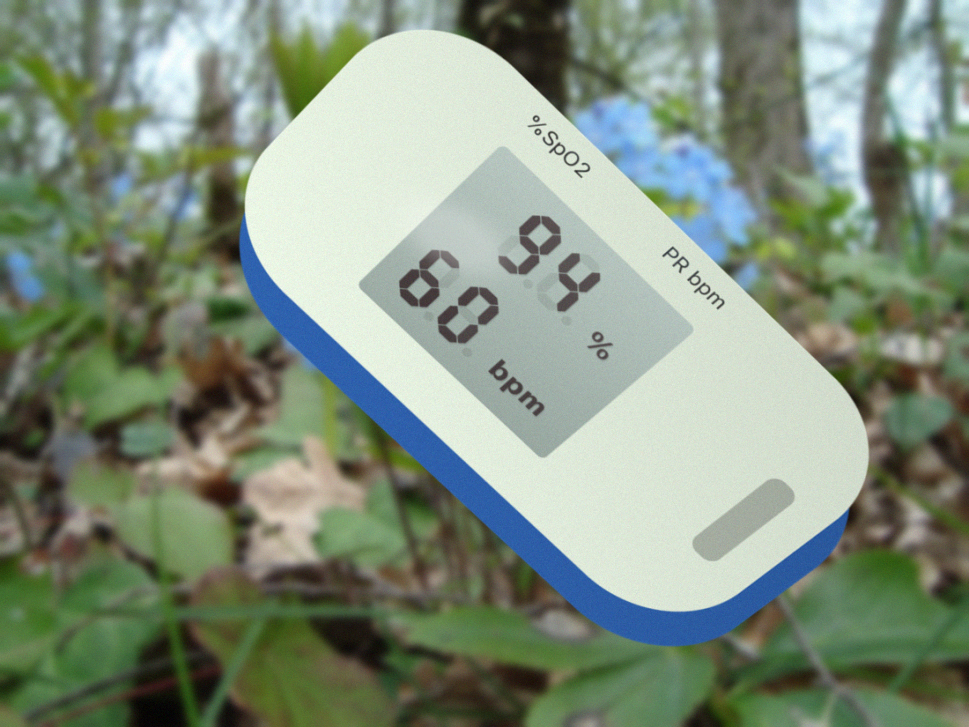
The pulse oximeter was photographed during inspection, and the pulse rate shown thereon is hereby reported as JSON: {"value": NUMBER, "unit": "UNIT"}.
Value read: {"value": 60, "unit": "bpm"}
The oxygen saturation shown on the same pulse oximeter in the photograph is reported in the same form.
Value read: {"value": 94, "unit": "%"}
